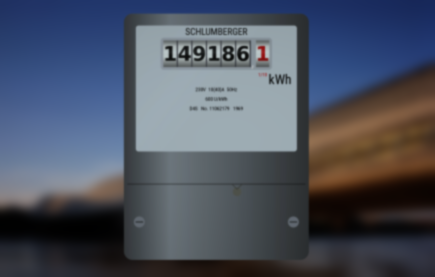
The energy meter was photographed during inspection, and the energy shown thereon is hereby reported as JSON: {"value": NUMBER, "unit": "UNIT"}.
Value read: {"value": 149186.1, "unit": "kWh"}
